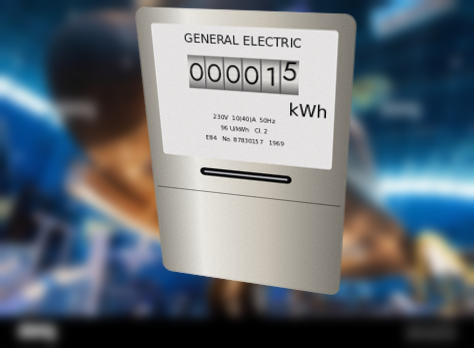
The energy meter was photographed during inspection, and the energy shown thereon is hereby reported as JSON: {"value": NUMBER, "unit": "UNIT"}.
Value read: {"value": 15, "unit": "kWh"}
